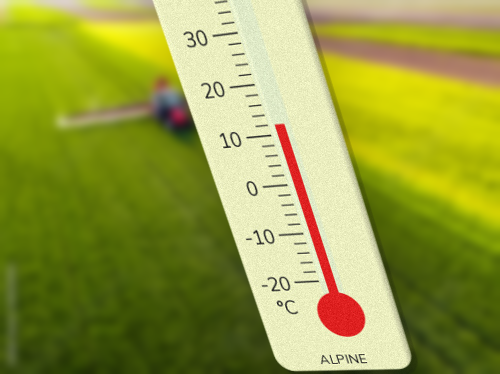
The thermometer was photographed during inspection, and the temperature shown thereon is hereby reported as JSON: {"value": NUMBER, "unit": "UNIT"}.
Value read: {"value": 12, "unit": "°C"}
